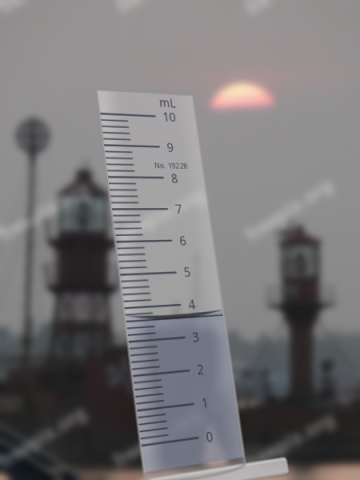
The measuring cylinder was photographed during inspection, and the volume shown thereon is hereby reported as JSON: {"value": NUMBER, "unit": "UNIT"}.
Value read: {"value": 3.6, "unit": "mL"}
